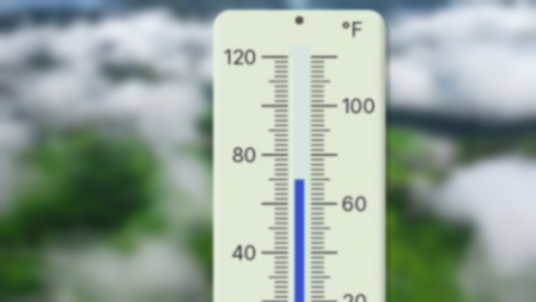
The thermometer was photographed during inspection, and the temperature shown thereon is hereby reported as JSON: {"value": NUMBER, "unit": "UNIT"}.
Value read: {"value": 70, "unit": "°F"}
